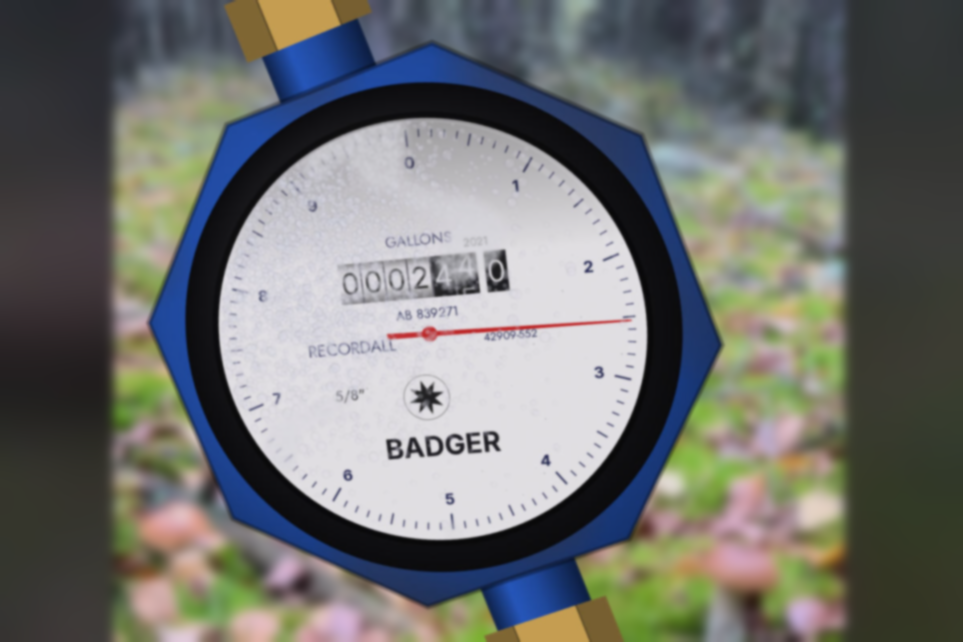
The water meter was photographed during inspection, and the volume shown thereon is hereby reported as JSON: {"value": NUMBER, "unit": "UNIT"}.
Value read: {"value": 2442.5, "unit": "gal"}
